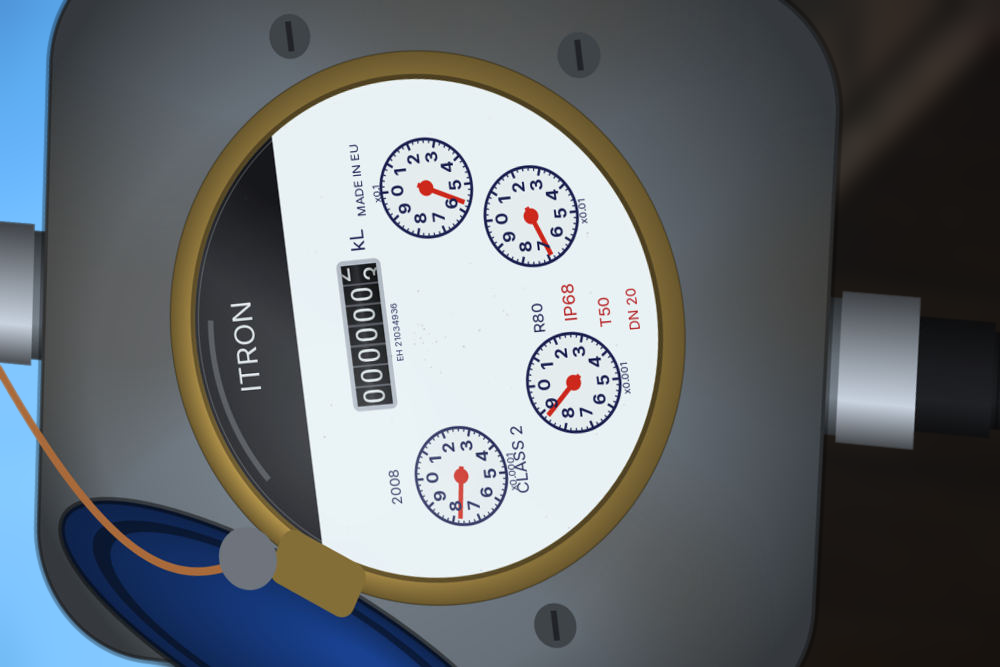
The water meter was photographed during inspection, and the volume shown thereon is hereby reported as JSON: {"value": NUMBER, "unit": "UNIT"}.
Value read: {"value": 2.5687, "unit": "kL"}
